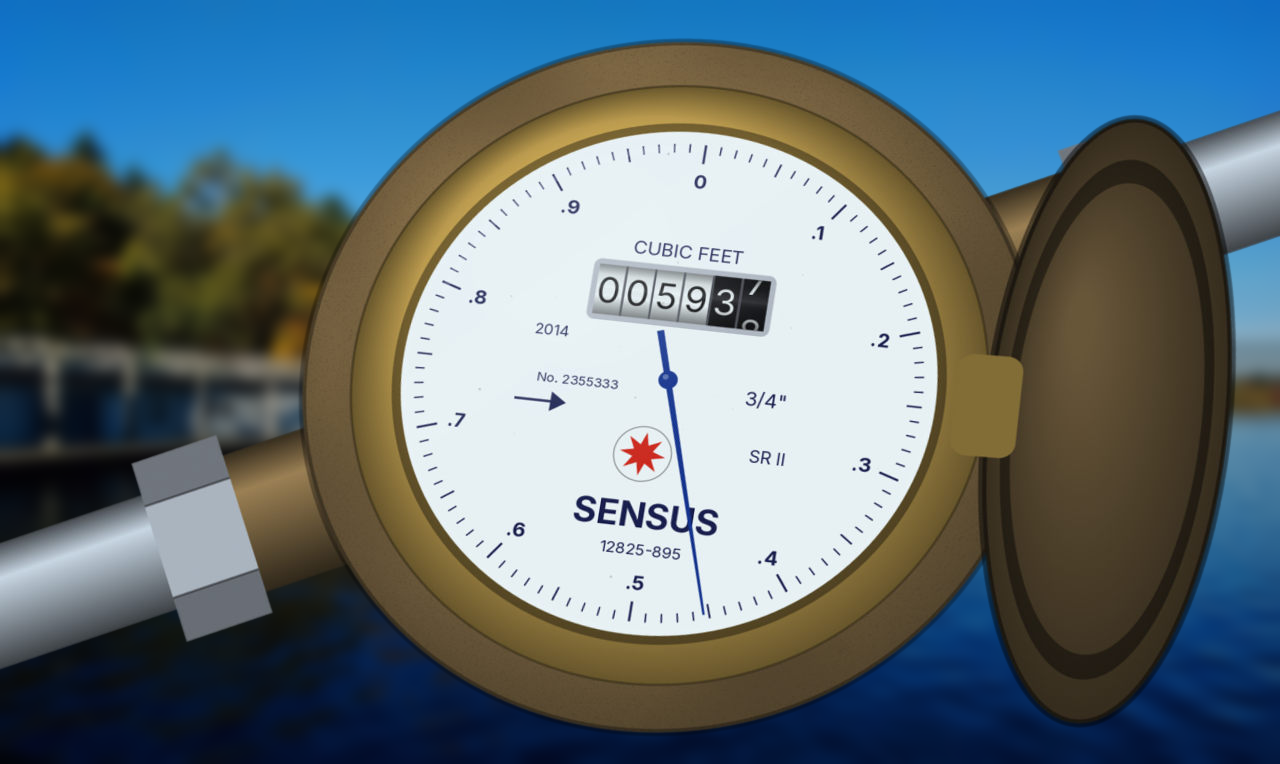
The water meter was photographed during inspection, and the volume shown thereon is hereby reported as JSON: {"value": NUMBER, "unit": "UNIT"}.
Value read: {"value": 5937.45, "unit": "ft³"}
